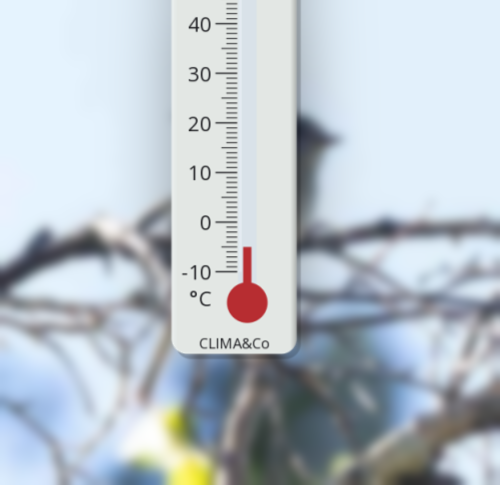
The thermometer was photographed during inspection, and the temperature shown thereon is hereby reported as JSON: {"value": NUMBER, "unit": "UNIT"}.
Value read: {"value": -5, "unit": "°C"}
